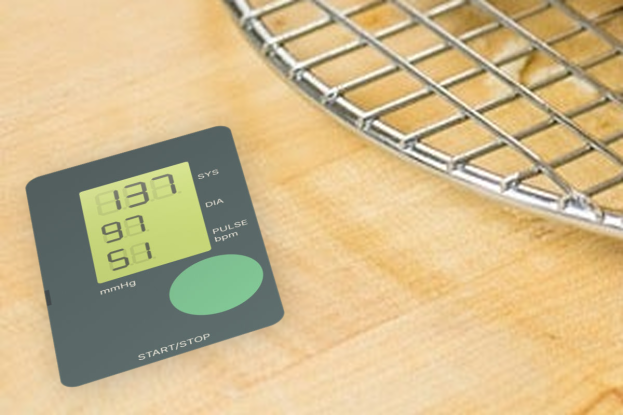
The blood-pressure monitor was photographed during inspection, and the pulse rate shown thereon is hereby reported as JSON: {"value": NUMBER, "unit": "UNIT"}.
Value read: {"value": 51, "unit": "bpm"}
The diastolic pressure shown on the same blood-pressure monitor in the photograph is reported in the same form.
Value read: {"value": 97, "unit": "mmHg"}
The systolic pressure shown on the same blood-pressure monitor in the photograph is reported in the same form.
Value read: {"value": 137, "unit": "mmHg"}
